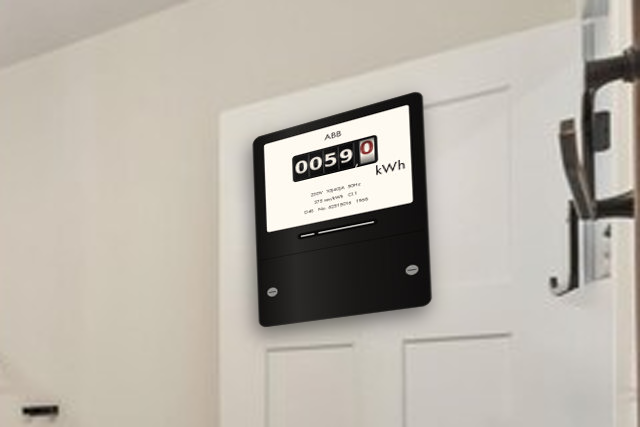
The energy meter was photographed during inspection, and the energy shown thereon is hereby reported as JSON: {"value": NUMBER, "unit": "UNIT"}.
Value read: {"value": 59.0, "unit": "kWh"}
